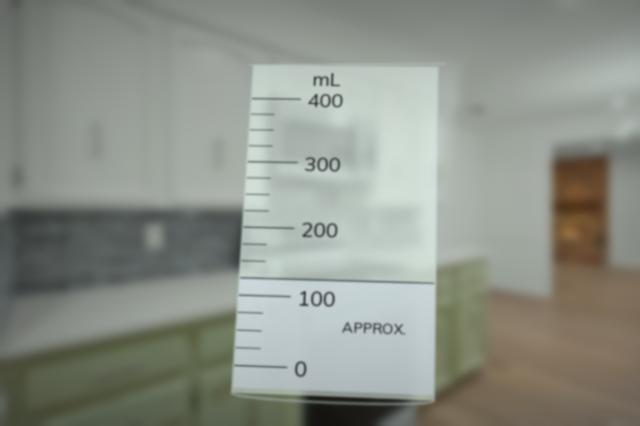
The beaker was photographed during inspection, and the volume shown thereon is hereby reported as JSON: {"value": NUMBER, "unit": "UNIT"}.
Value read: {"value": 125, "unit": "mL"}
